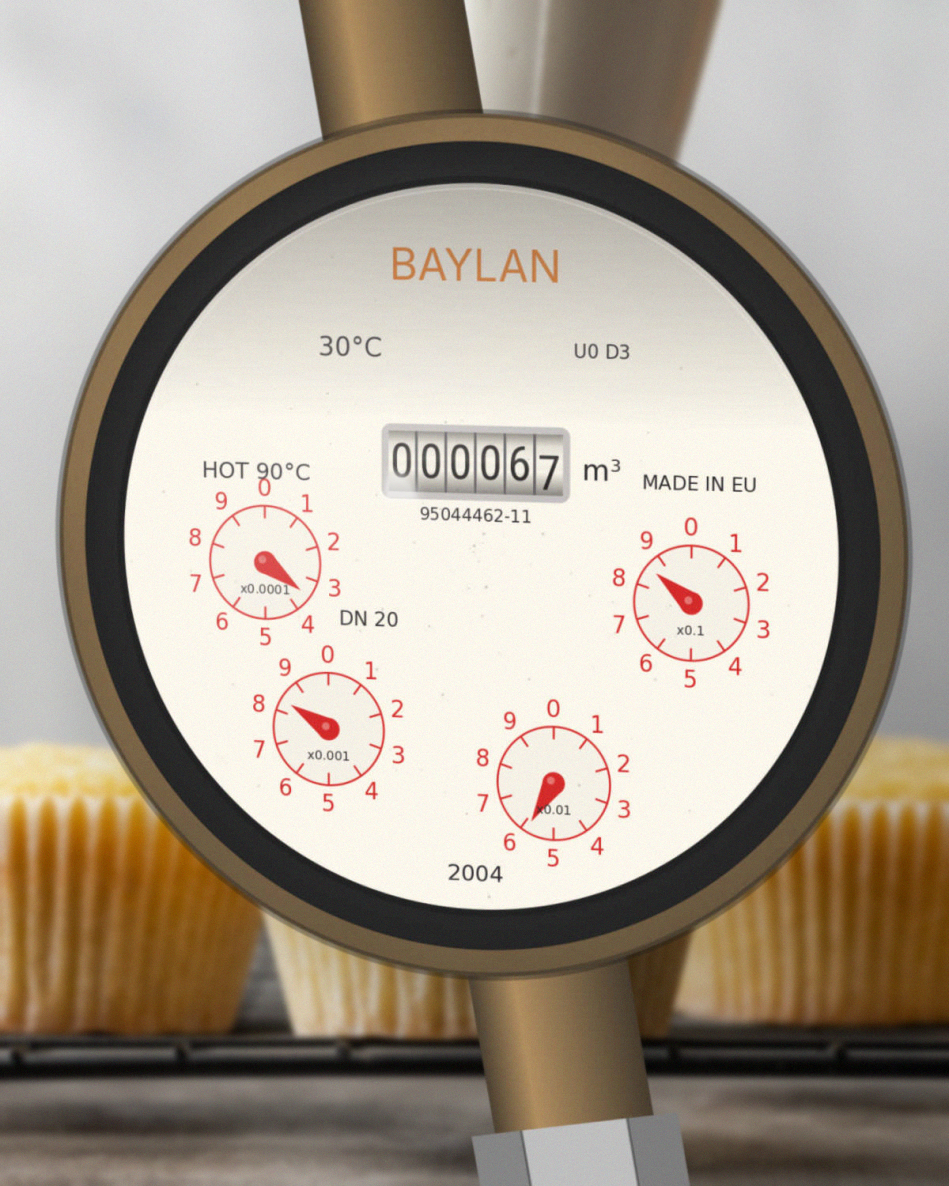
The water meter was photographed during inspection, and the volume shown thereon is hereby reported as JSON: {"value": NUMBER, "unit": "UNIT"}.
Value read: {"value": 66.8583, "unit": "m³"}
